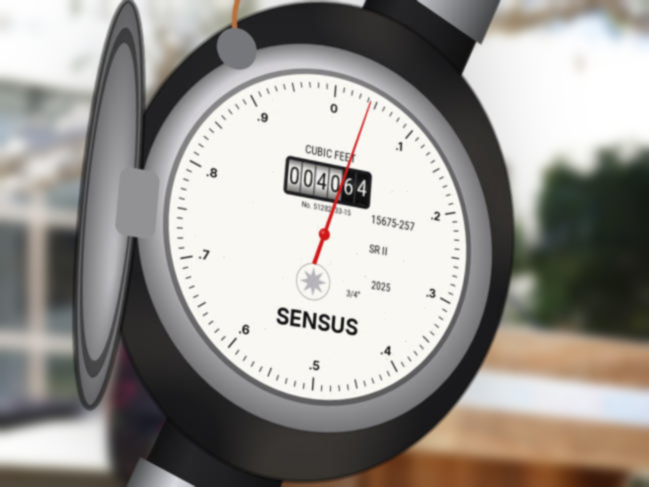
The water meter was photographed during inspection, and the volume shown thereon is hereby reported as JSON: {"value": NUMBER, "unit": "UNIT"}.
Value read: {"value": 4064.04, "unit": "ft³"}
